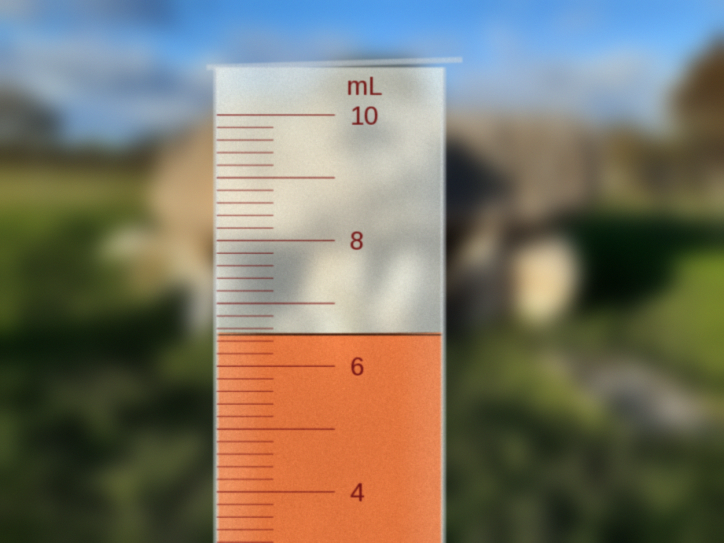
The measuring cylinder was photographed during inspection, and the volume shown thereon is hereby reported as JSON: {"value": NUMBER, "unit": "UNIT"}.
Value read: {"value": 6.5, "unit": "mL"}
